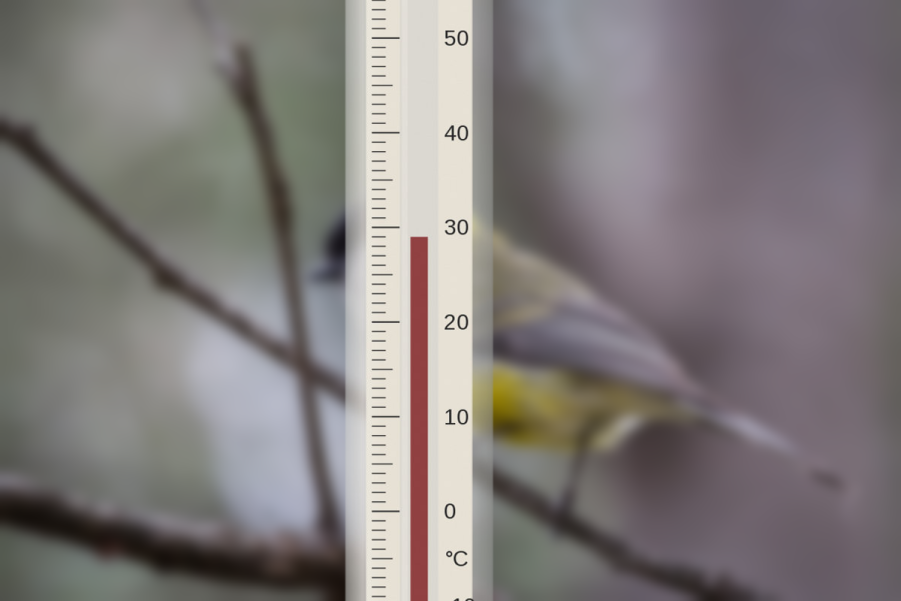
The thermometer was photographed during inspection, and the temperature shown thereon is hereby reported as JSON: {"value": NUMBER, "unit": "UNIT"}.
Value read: {"value": 29, "unit": "°C"}
